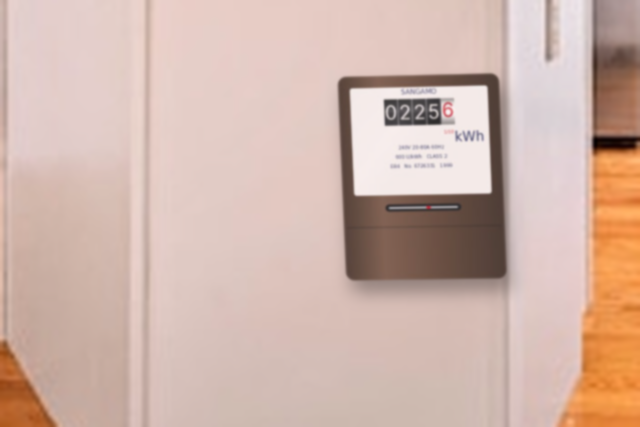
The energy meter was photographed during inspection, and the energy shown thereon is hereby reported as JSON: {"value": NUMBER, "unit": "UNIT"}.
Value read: {"value": 225.6, "unit": "kWh"}
